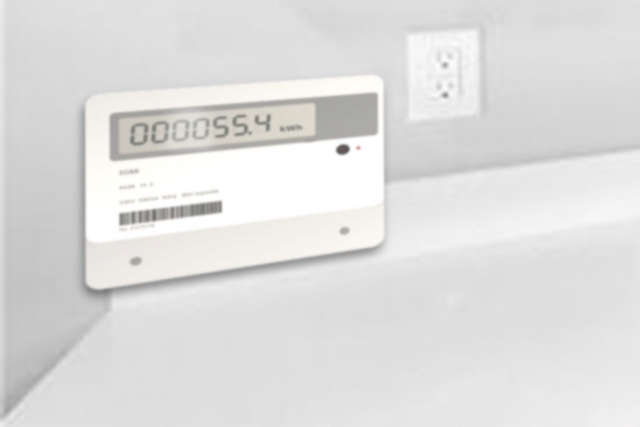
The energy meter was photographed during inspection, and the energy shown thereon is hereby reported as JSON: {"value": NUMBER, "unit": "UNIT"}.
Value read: {"value": 55.4, "unit": "kWh"}
